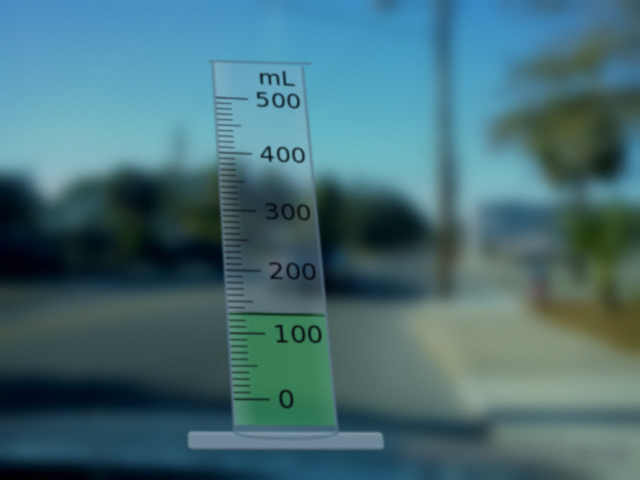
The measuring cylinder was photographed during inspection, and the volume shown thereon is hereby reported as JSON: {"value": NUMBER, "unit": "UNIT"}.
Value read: {"value": 130, "unit": "mL"}
